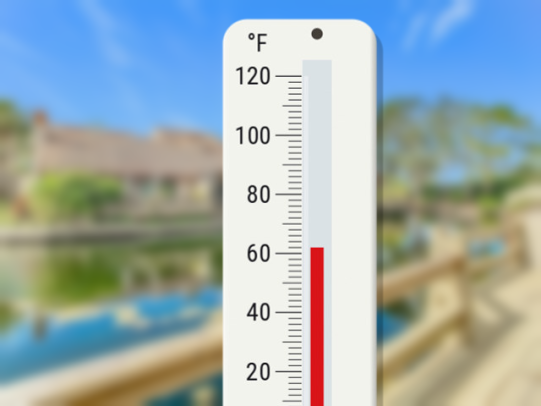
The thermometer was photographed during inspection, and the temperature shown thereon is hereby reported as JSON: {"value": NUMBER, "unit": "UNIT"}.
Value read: {"value": 62, "unit": "°F"}
